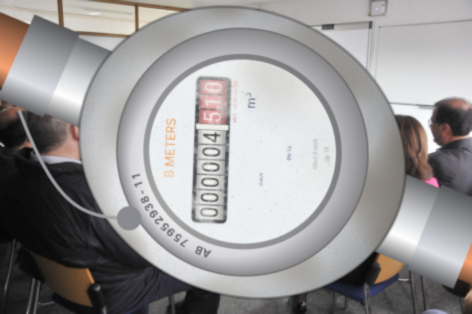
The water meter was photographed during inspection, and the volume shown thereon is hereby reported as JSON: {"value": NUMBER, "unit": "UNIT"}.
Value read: {"value": 4.510, "unit": "m³"}
